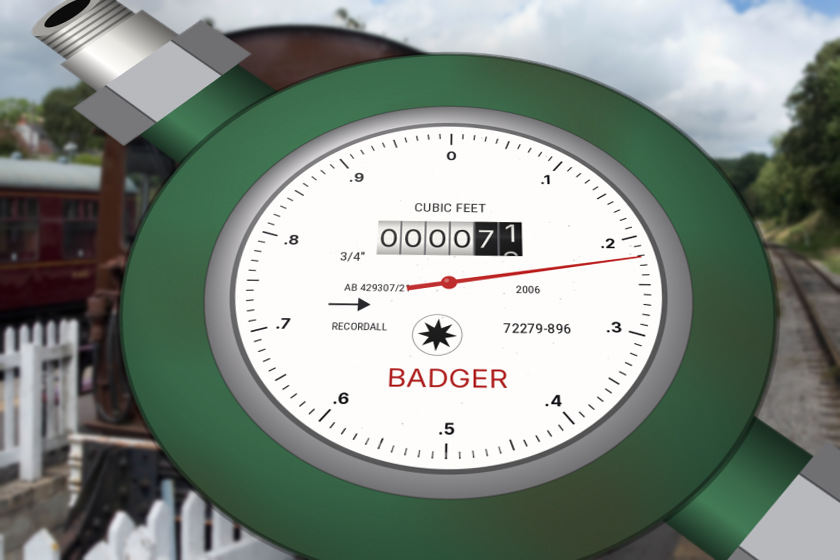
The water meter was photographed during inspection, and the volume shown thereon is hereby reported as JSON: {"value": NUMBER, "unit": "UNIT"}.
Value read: {"value": 71.22, "unit": "ft³"}
